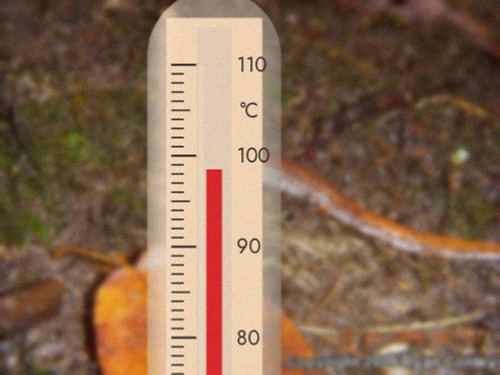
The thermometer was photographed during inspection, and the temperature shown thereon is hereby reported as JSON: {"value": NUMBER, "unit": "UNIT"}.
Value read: {"value": 98.5, "unit": "°C"}
